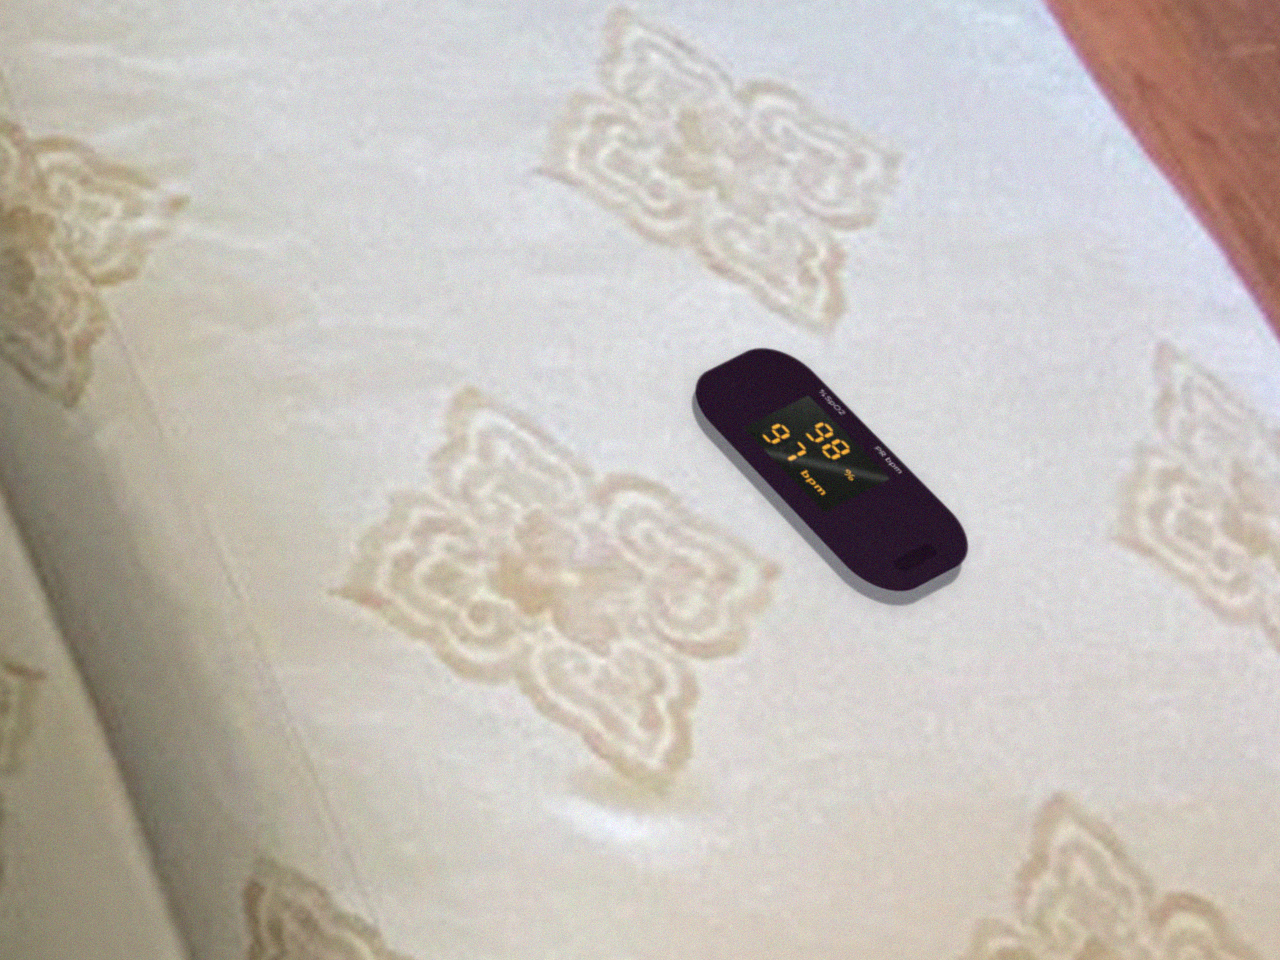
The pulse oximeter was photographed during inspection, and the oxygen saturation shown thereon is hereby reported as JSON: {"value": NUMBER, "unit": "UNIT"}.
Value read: {"value": 98, "unit": "%"}
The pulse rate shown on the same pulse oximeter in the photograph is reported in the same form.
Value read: {"value": 97, "unit": "bpm"}
